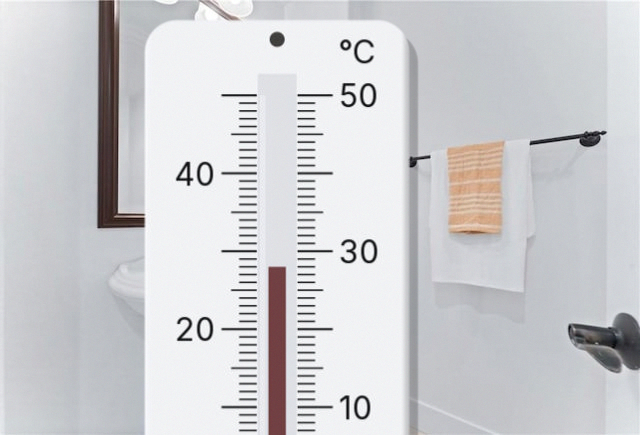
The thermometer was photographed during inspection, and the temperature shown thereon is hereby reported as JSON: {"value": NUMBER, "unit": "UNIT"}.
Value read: {"value": 28, "unit": "°C"}
